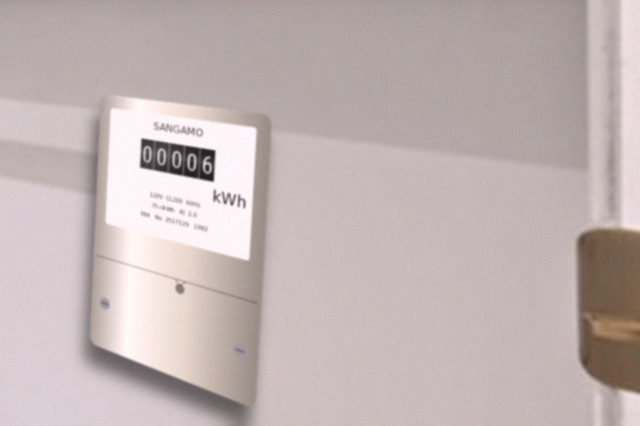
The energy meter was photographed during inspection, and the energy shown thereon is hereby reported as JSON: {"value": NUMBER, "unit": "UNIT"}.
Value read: {"value": 6, "unit": "kWh"}
